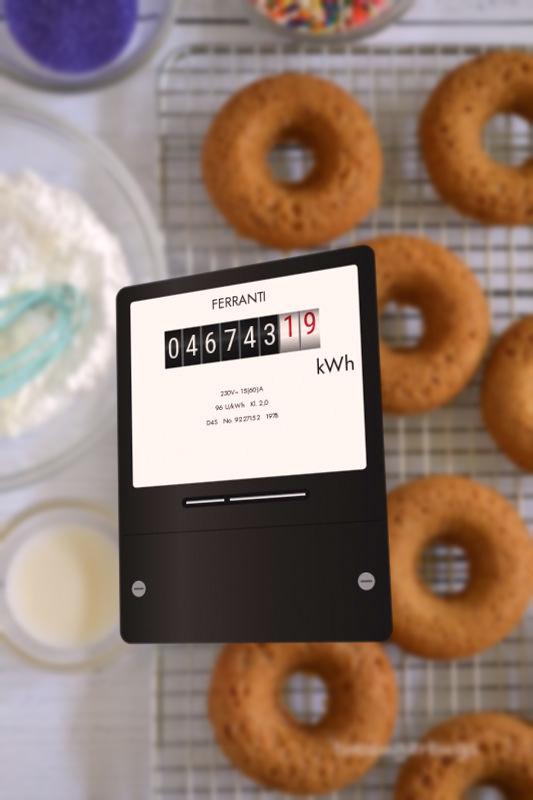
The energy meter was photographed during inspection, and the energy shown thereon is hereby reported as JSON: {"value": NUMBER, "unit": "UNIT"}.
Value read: {"value": 46743.19, "unit": "kWh"}
